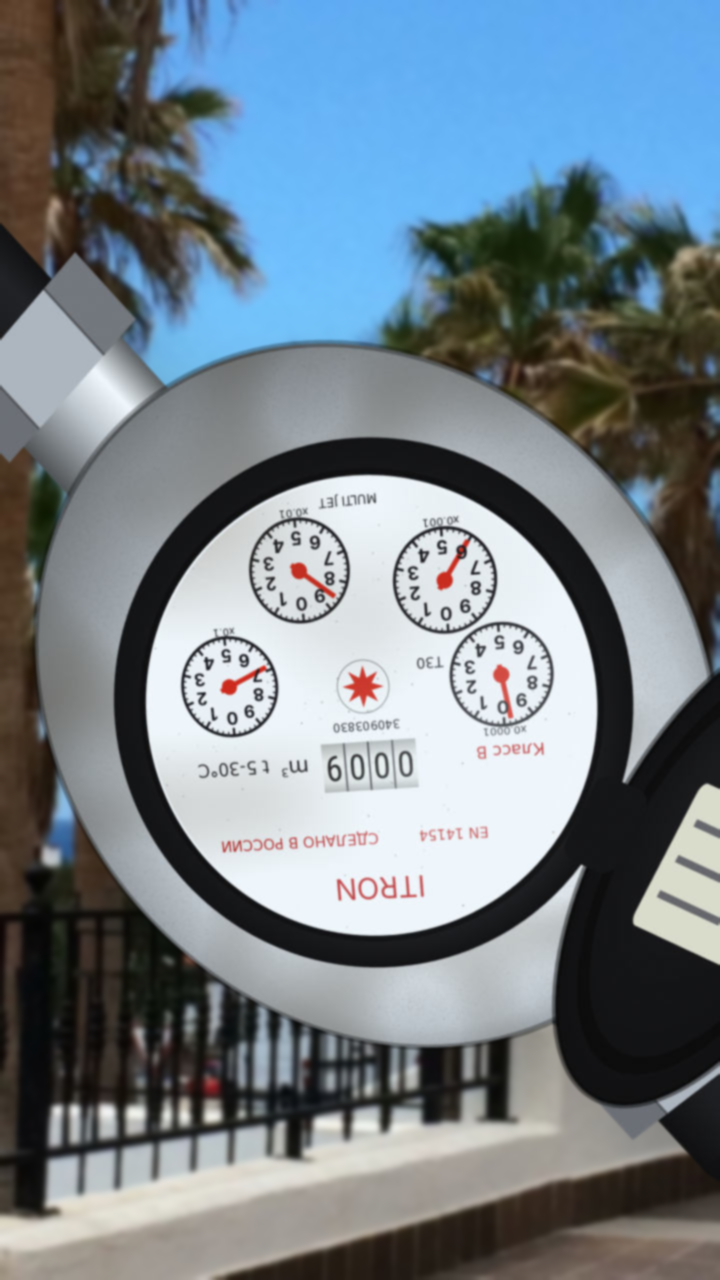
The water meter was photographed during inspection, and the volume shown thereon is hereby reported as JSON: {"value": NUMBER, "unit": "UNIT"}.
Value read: {"value": 9.6859, "unit": "m³"}
